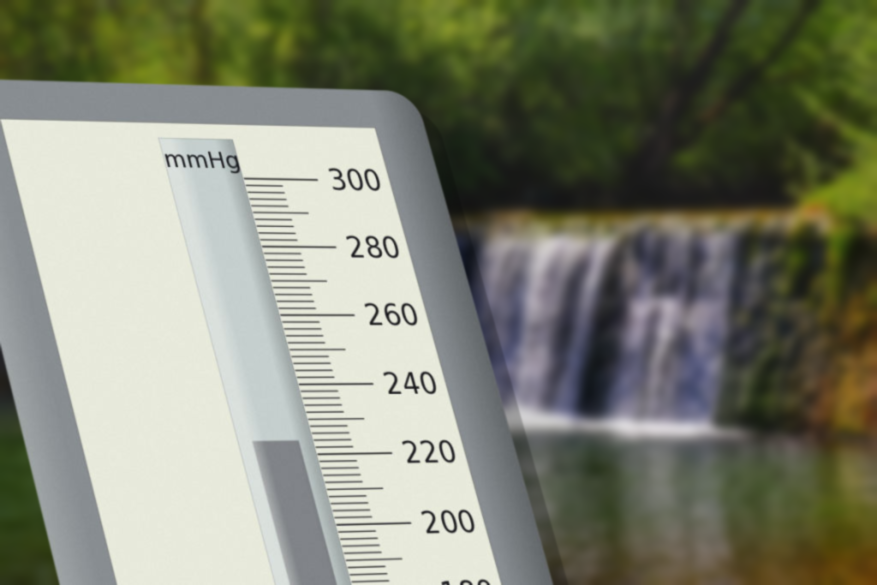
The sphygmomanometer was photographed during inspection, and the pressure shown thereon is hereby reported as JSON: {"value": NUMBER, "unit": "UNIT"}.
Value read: {"value": 224, "unit": "mmHg"}
